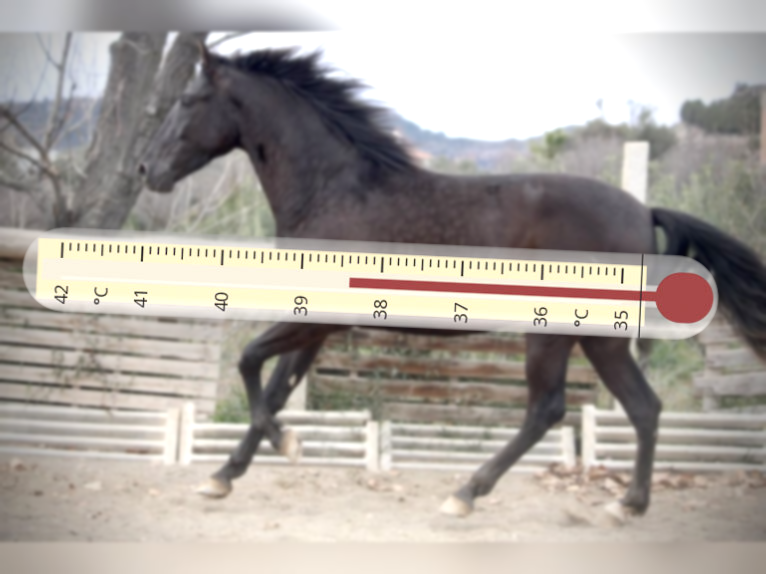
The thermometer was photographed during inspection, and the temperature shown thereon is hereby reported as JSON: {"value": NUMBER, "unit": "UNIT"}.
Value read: {"value": 38.4, "unit": "°C"}
